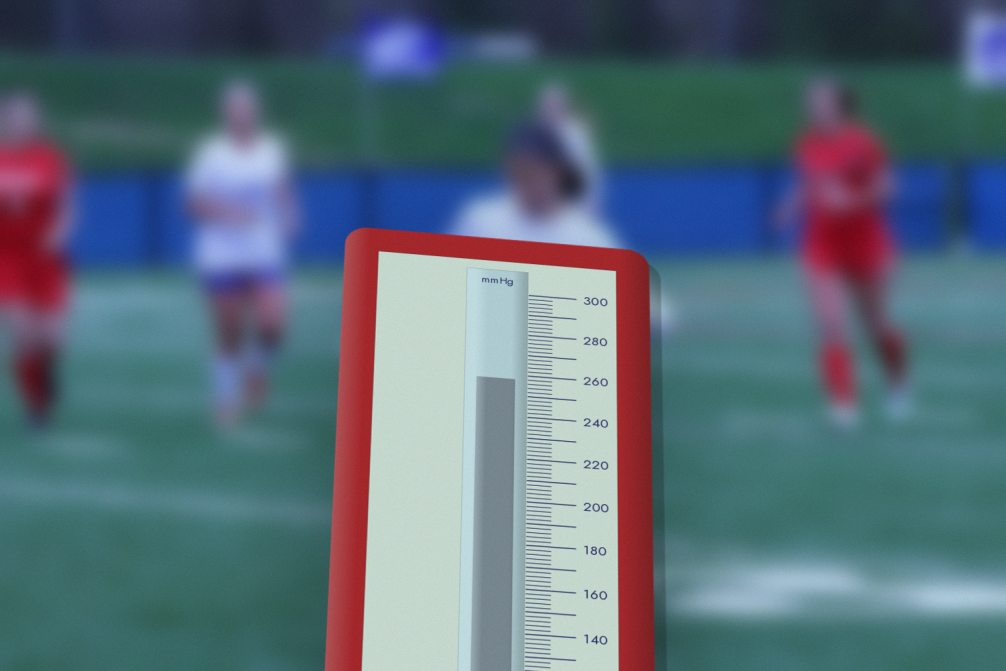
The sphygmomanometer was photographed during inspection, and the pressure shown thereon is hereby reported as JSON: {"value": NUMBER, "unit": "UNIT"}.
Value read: {"value": 258, "unit": "mmHg"}
